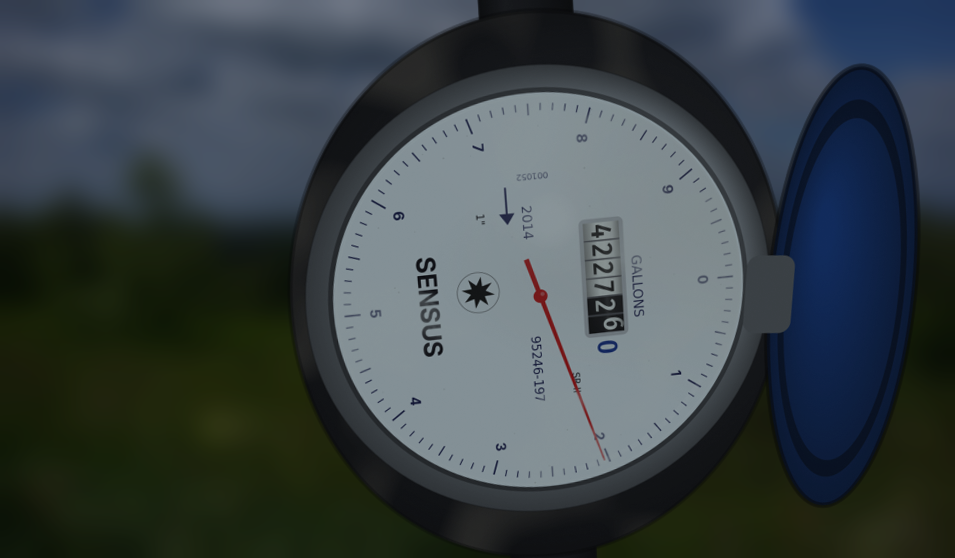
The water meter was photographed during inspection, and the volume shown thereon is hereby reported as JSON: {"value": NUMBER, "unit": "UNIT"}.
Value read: {"value": 4227262.0, "unit": "gal"}
